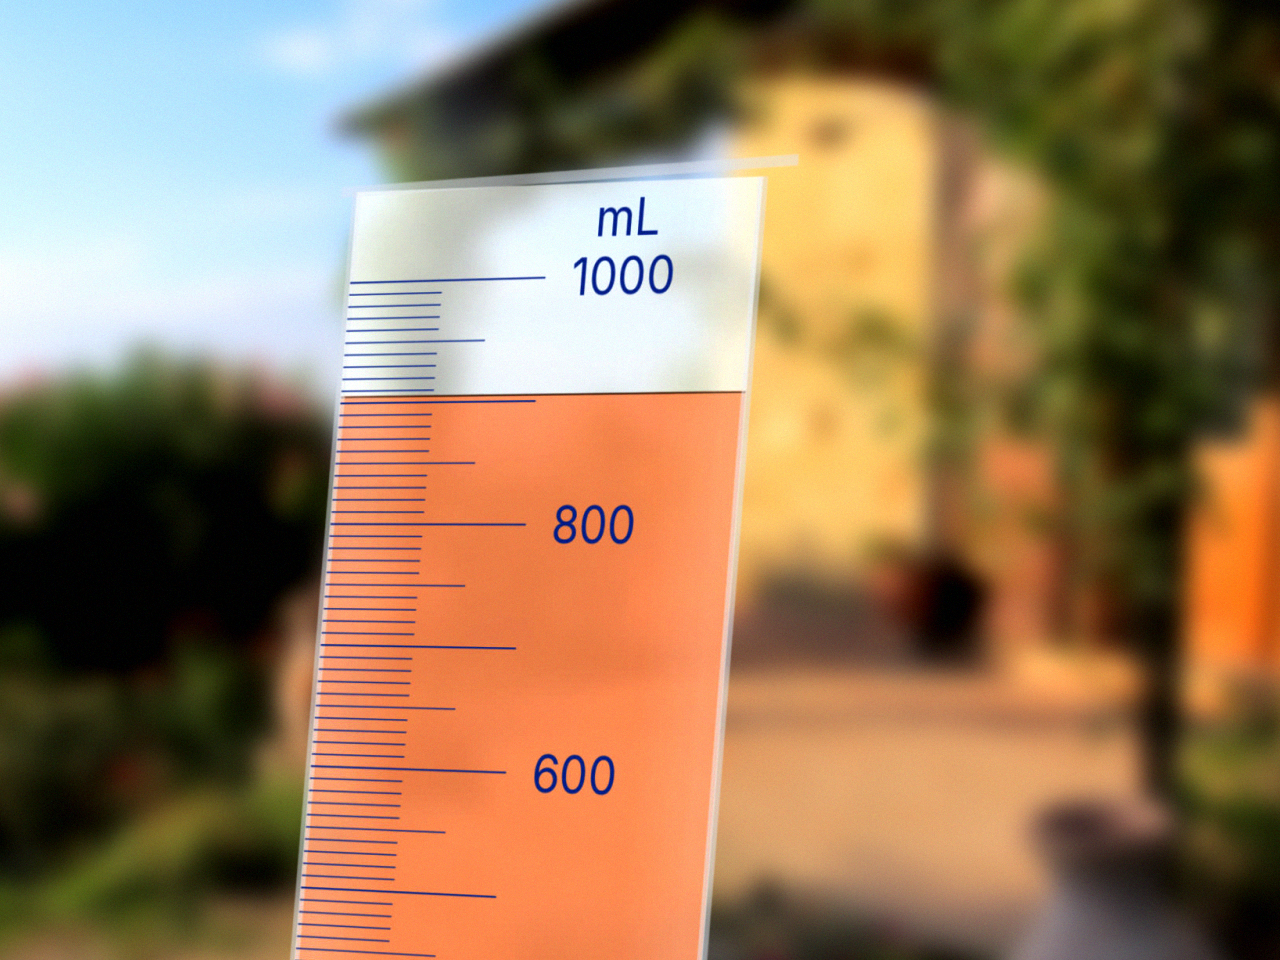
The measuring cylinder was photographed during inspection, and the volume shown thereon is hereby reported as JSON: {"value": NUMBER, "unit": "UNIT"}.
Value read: {"value": 905, "unit": "mL"}
